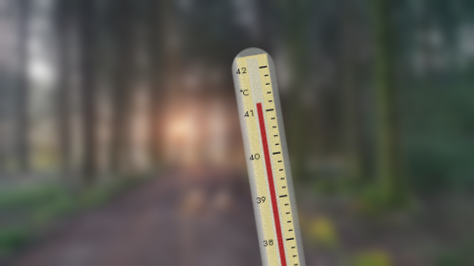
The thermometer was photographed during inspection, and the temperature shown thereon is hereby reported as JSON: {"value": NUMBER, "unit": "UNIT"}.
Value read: {"value": 41.2, "unit": "°C"}
